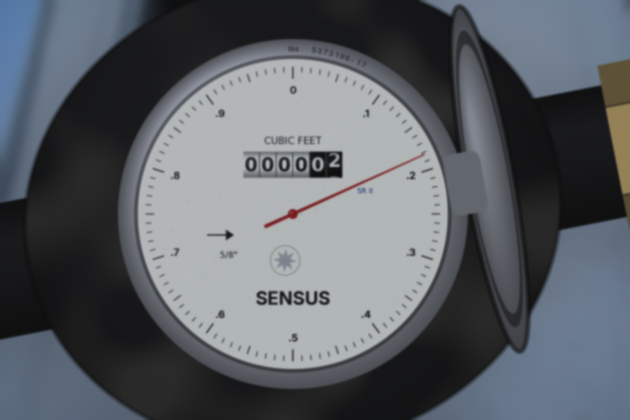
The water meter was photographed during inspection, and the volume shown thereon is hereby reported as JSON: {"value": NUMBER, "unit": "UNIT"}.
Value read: {"value": 2.18, "unit": "ft³"}
